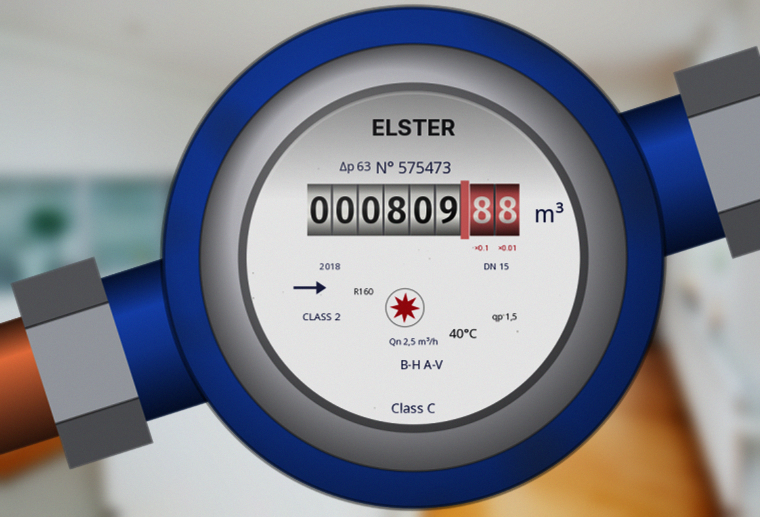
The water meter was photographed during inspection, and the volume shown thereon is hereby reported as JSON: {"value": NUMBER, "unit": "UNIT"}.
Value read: {"value": 809.88, "unit": "m³"}
